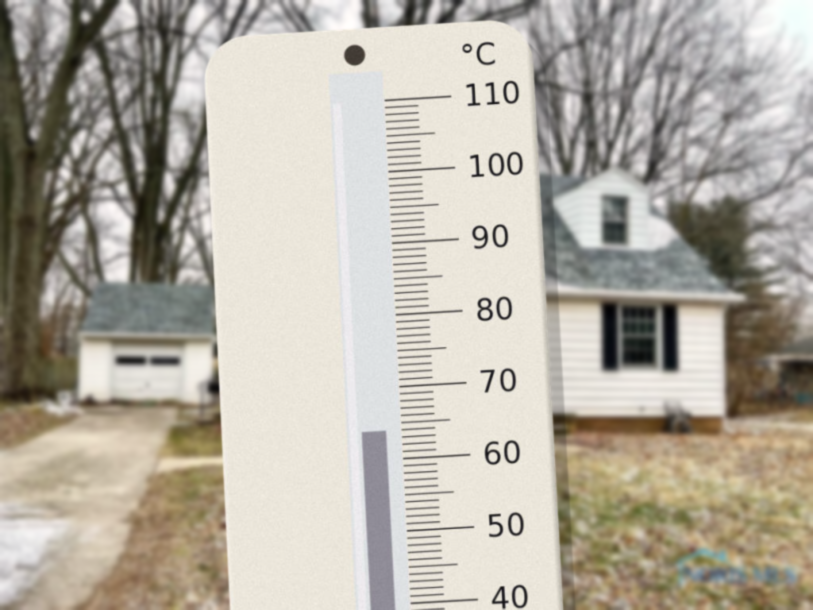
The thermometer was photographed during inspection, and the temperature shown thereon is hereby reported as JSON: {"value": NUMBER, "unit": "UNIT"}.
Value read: {"value": 64, "unit": "°C"}
